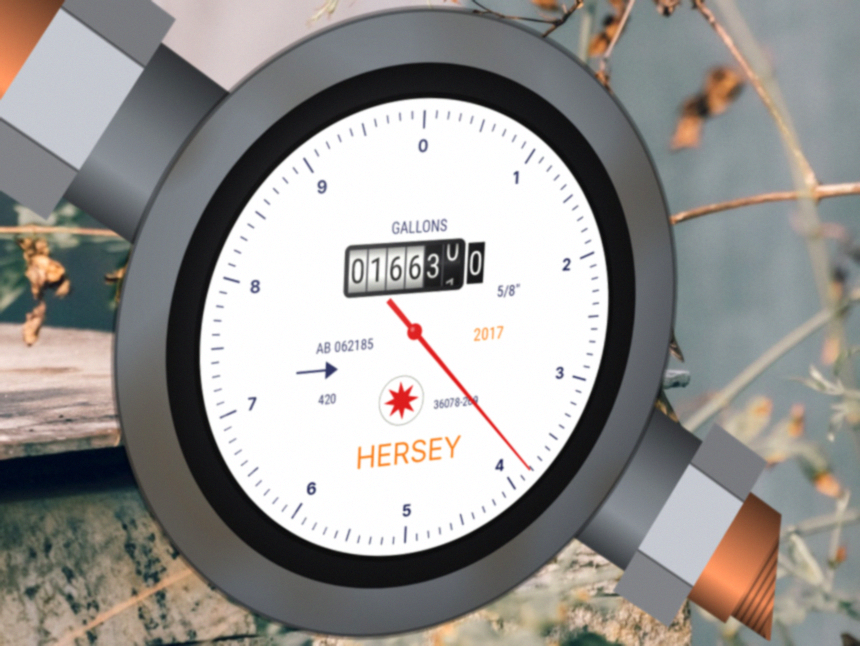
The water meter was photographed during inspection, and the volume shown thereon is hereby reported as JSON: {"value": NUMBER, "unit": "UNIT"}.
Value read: {"value": 166303.8, "unit": "gal"}
